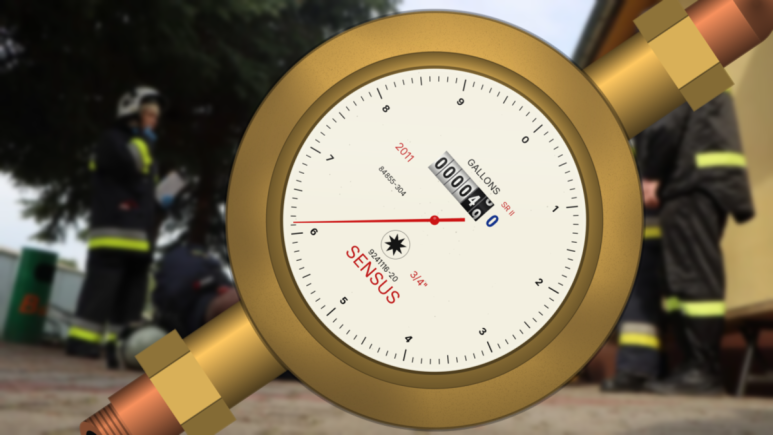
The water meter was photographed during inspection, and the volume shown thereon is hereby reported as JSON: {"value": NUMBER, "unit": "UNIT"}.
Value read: {"value": 486.1, "unit": "gal"}
